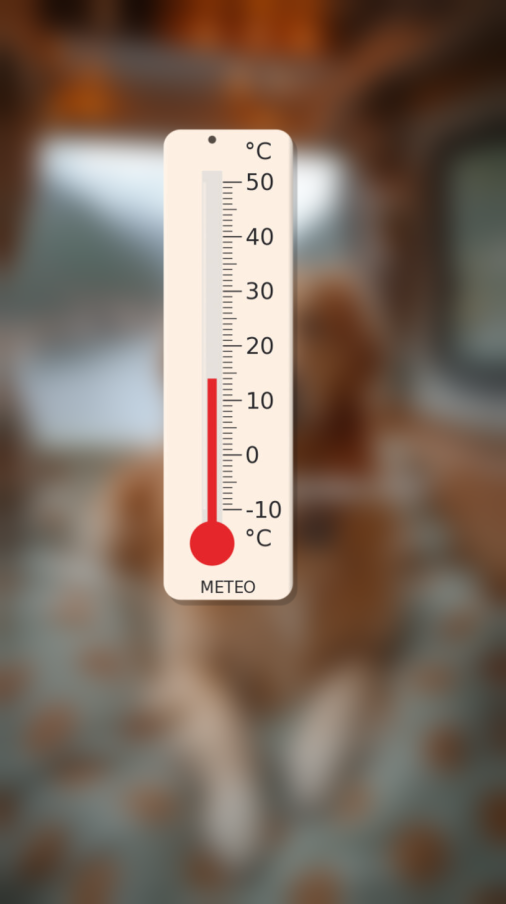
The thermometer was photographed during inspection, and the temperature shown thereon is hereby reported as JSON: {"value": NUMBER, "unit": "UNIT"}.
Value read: {"value": 14, "unit": "°C"}
